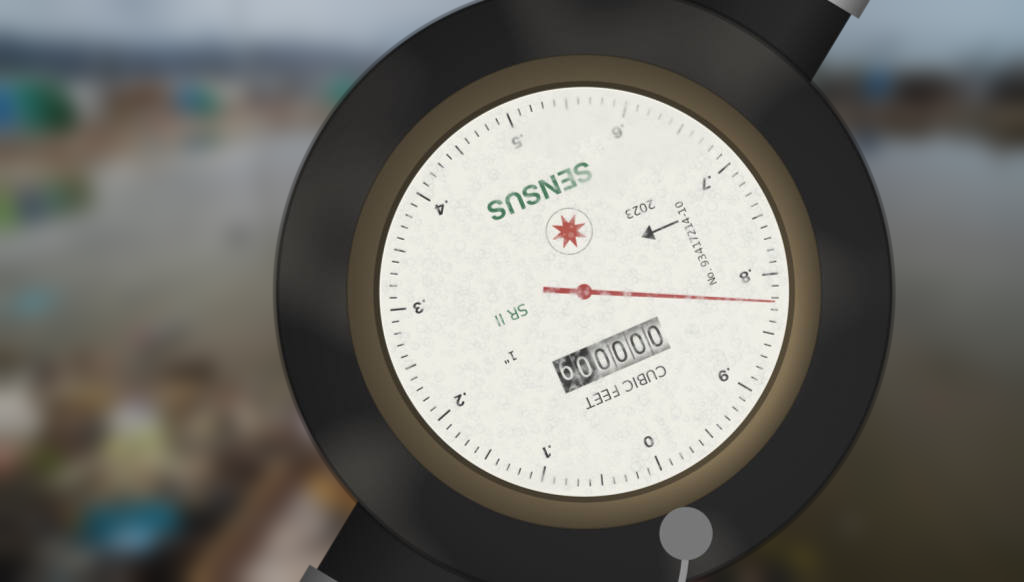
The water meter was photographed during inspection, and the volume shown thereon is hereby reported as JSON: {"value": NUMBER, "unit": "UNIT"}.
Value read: {"value": 8.82, "unit": "ft³"}
